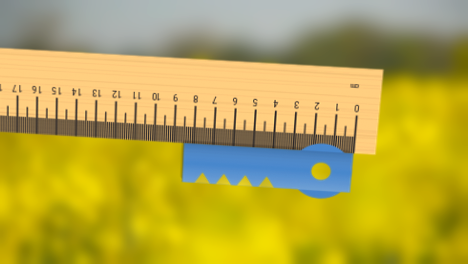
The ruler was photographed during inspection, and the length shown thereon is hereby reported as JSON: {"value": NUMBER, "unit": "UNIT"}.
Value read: {"value": 8.5, "unit": "cm"}
